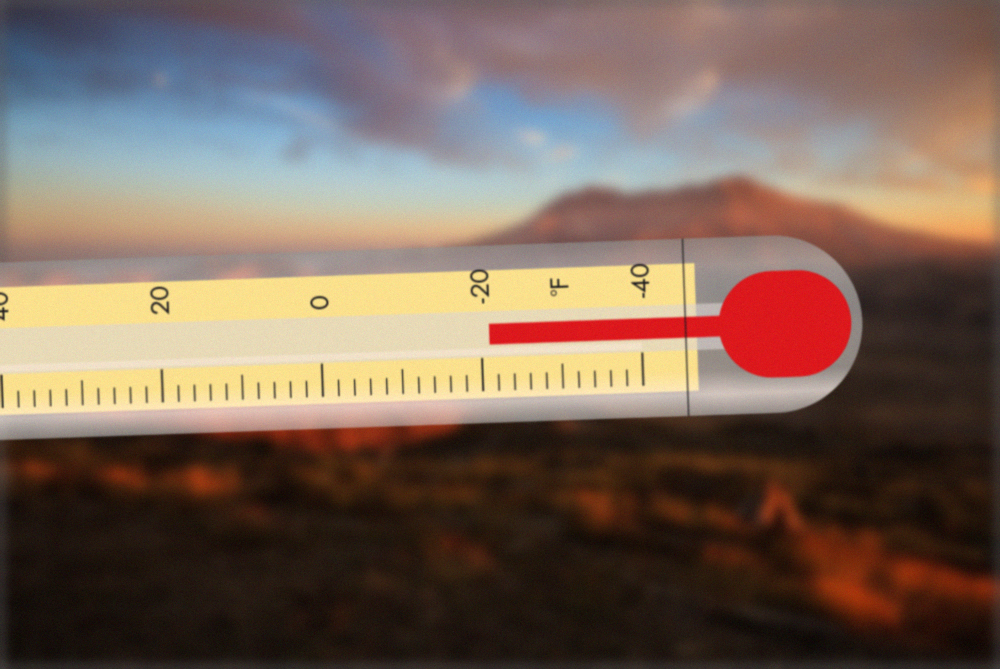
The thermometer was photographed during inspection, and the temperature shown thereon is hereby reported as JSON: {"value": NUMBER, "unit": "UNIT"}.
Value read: {"value": -21, "unit": "°F"}
